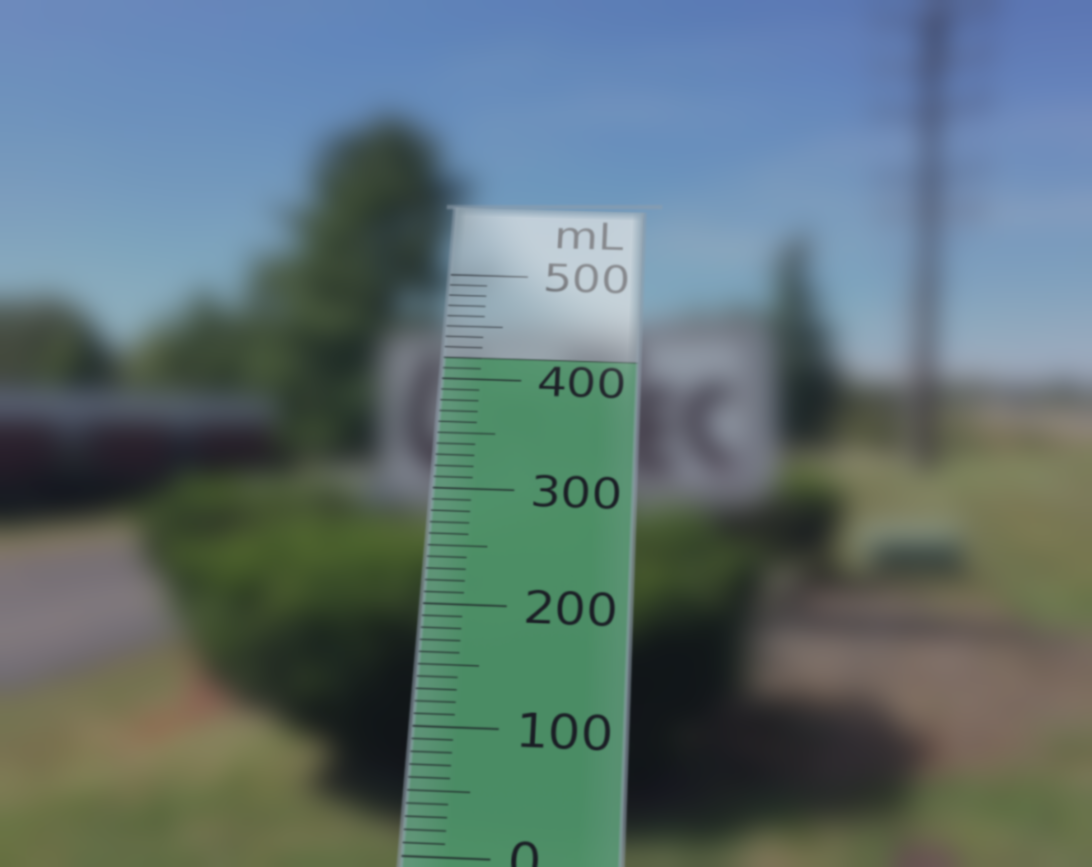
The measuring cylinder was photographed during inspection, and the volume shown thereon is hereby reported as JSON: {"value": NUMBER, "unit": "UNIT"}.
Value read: {"value": 420, "unit": "mL"}
